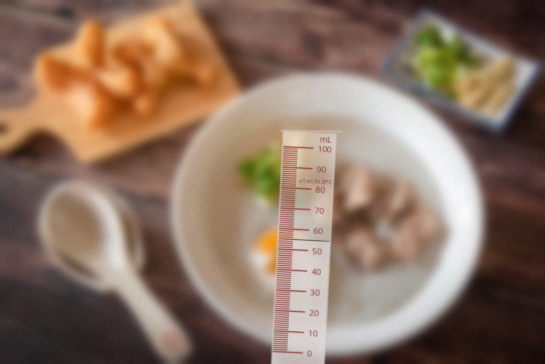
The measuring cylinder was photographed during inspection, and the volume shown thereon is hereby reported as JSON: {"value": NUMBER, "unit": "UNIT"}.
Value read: {"value": 55, "unit": "mL"}
